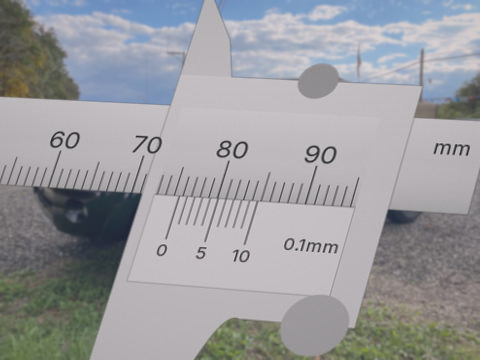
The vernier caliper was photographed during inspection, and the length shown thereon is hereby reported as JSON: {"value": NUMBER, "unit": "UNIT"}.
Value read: {"value": 75.6, "unit": "mm"}
